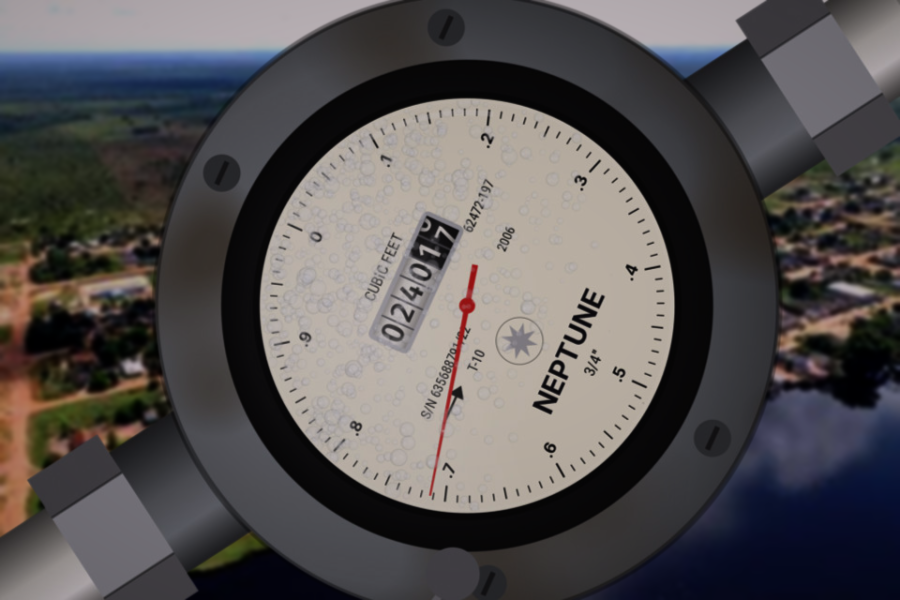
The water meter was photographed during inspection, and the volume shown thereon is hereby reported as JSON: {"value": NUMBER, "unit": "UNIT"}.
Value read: {"value": 24016.71, "unit": "ft³"}
